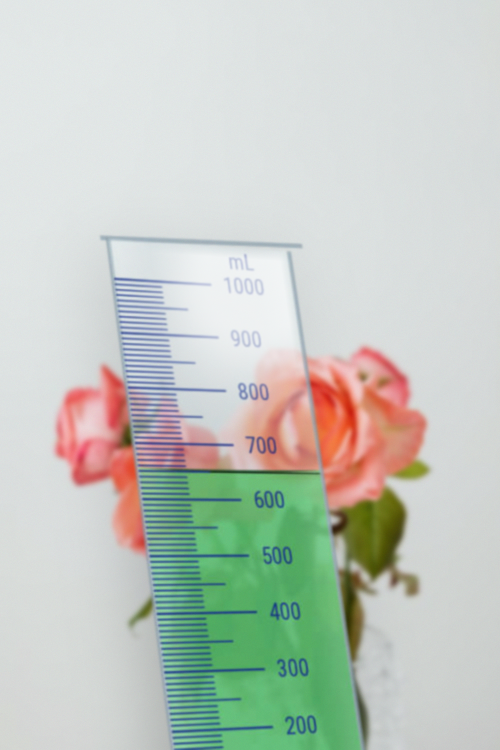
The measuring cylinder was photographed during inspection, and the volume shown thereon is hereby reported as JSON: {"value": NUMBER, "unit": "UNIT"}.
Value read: {"value": 650, "unit": "mL"}
